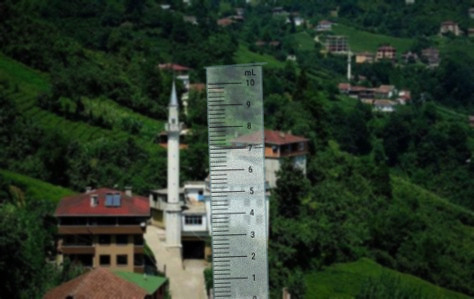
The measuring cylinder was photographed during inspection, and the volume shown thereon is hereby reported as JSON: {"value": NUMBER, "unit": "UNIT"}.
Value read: {"value": 7, "unit": "mL"}
